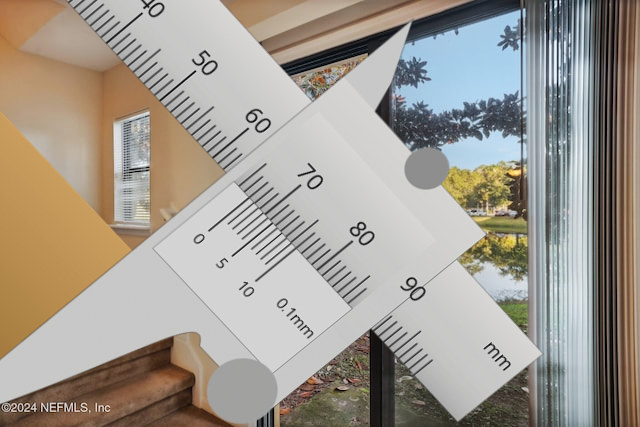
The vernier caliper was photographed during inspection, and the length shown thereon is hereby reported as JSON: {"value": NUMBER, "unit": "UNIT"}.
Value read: {"value": 67.0, "unit": "mm"}
